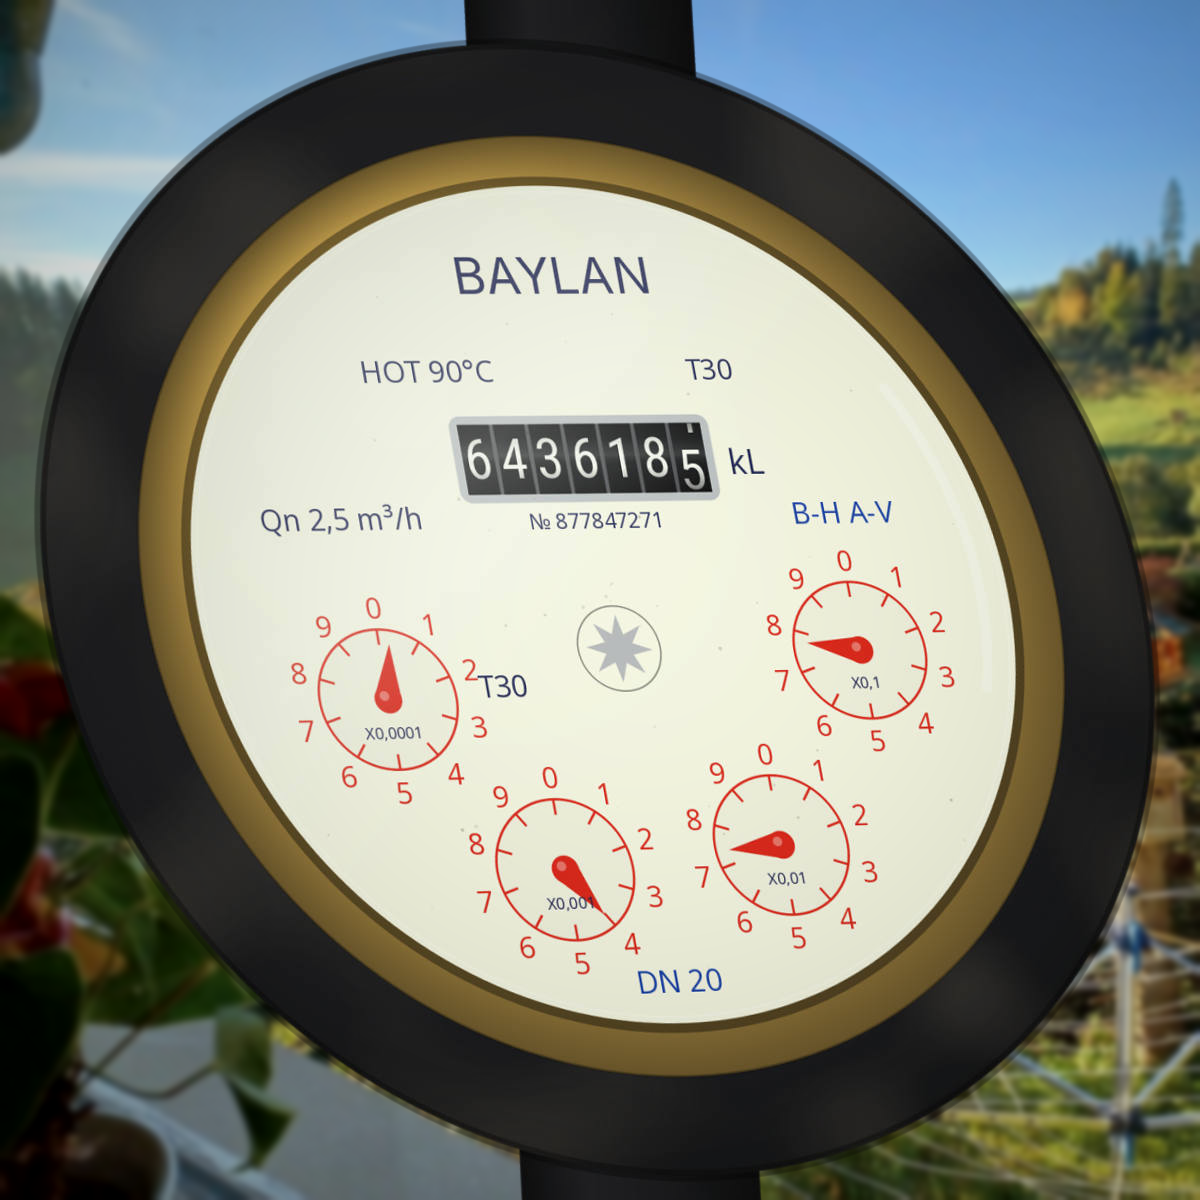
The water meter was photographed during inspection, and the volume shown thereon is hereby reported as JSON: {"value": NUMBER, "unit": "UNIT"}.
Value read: {"value": 6436184.7740, "unit": "kL"}
